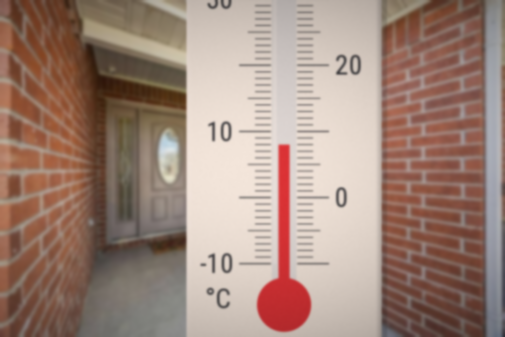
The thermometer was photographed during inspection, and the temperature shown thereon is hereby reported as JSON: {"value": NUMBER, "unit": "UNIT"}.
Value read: {"value": 8, "unit": "°C"}
